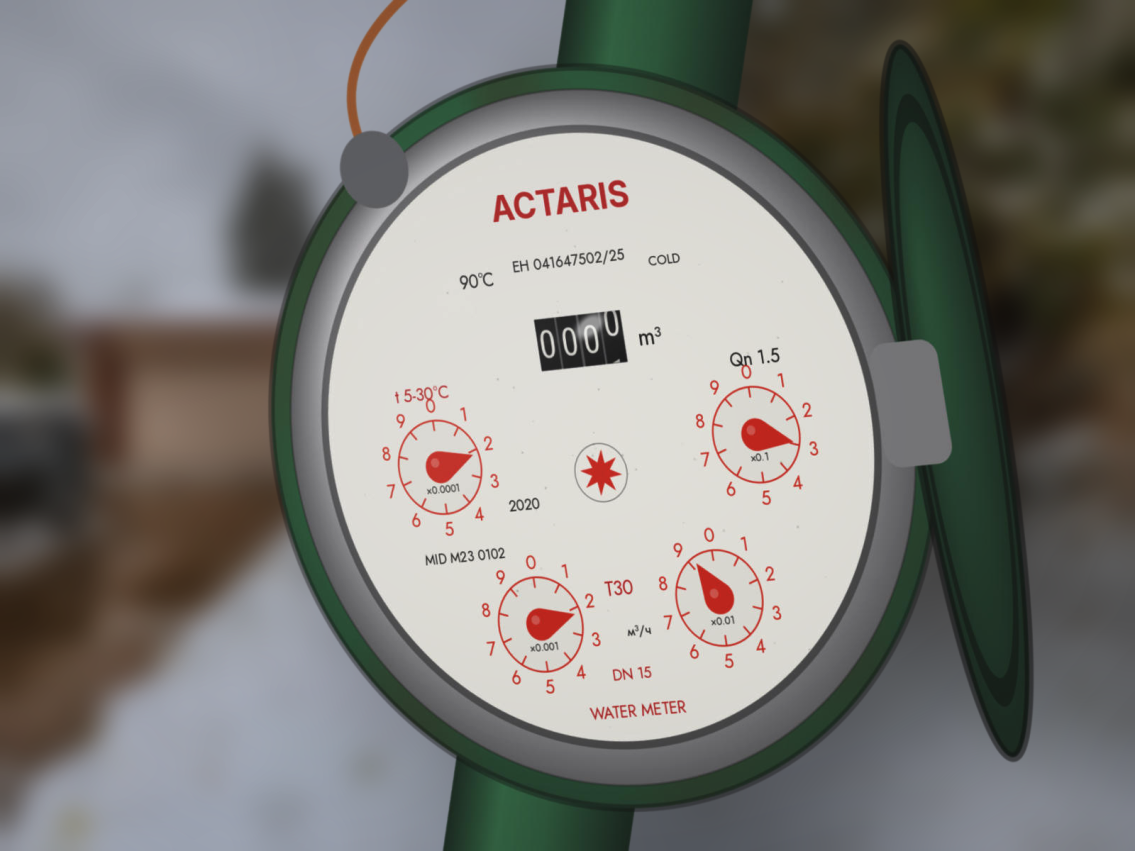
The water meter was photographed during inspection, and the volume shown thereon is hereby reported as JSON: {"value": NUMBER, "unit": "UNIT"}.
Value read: {"value": 0.2922, "unit": "m³"}
